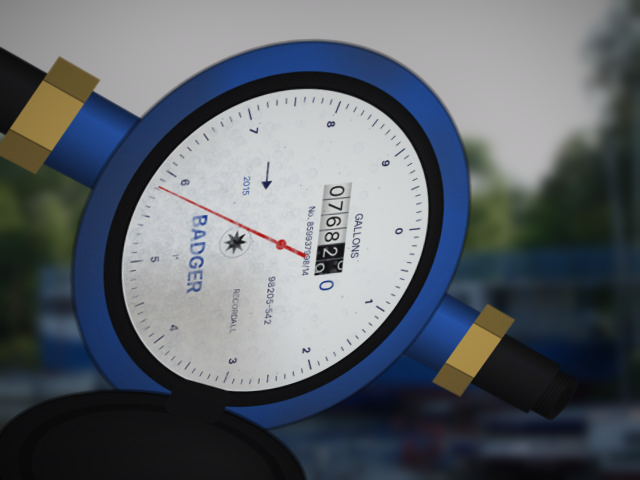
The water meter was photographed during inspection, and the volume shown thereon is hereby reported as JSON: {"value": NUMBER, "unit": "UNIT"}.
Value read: {"value": 768285.8, "unit": "gal"}
